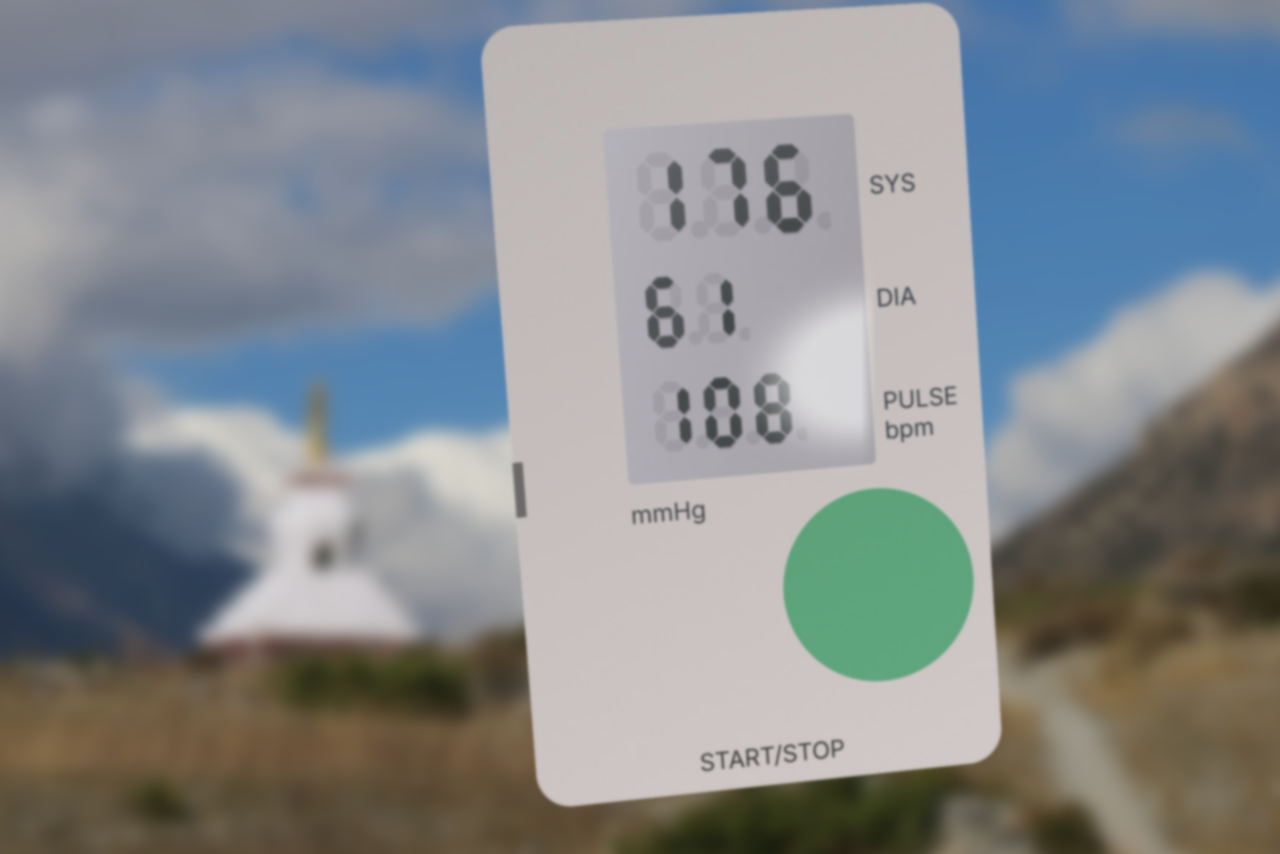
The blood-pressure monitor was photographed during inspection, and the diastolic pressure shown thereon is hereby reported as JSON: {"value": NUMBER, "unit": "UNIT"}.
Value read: {"value": 61, "unit": "mmHg"}
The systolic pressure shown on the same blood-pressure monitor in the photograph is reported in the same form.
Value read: {"value": 176, "unit": "mmHg"}
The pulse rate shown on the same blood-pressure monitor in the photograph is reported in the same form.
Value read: {"value": 108, "unit": "bpm"}
